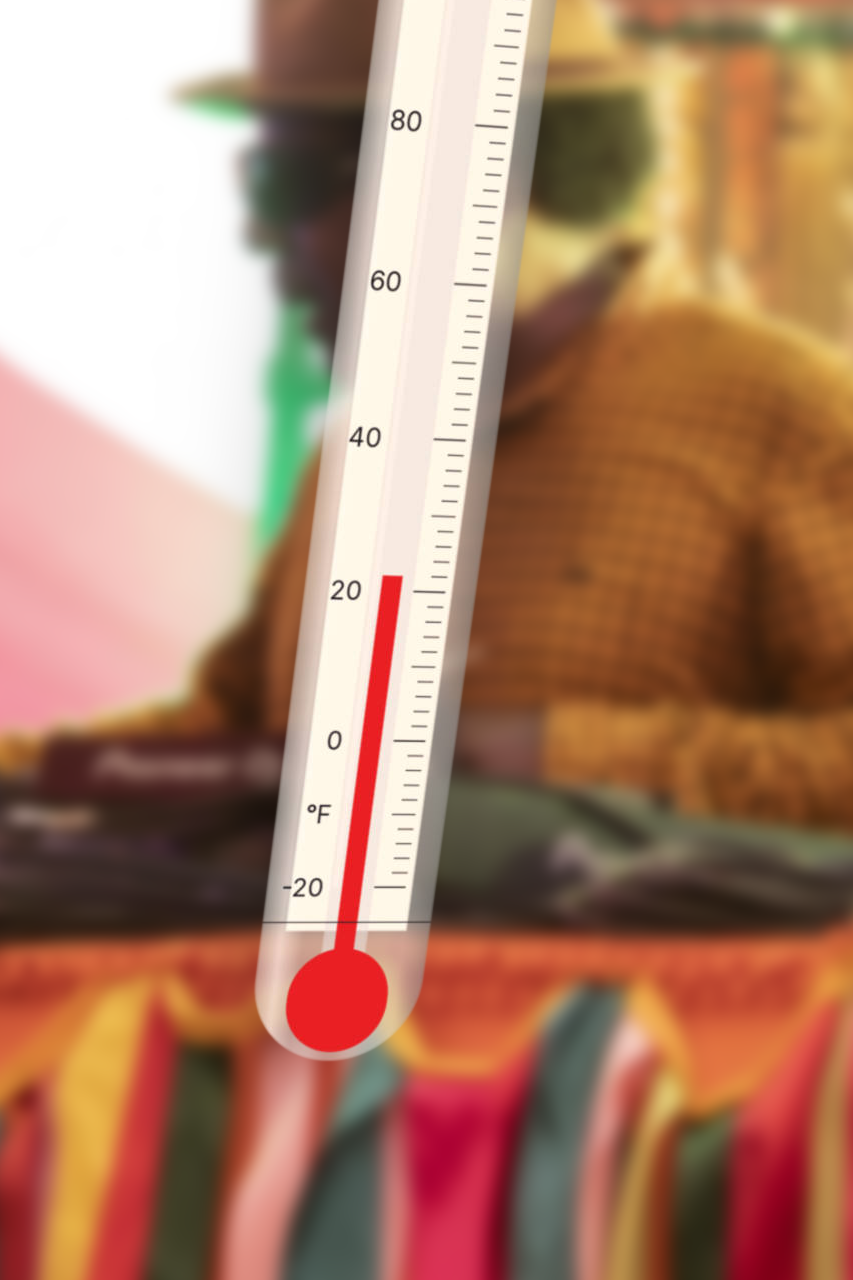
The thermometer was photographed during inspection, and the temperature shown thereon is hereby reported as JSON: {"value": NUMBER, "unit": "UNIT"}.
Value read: {"value": 22, "unit": "°F"}
